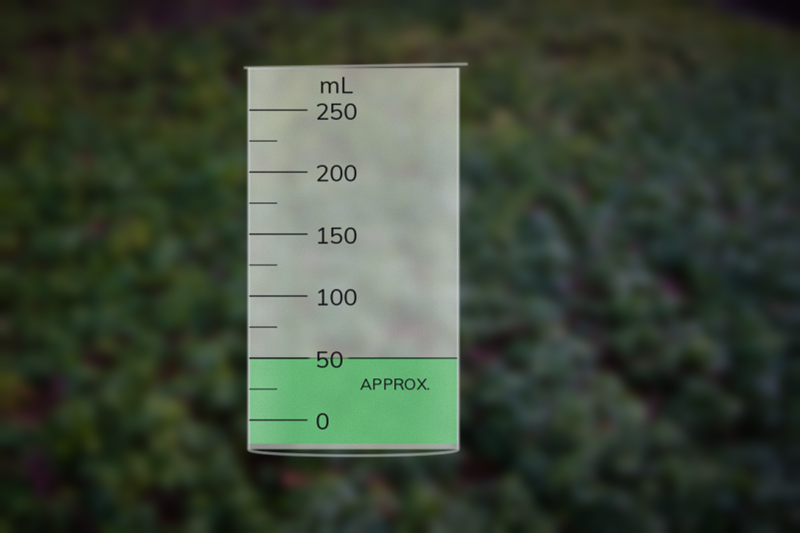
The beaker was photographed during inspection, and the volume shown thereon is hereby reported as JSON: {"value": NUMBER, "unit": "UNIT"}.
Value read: {"value": 50, "unit": "mL"}
